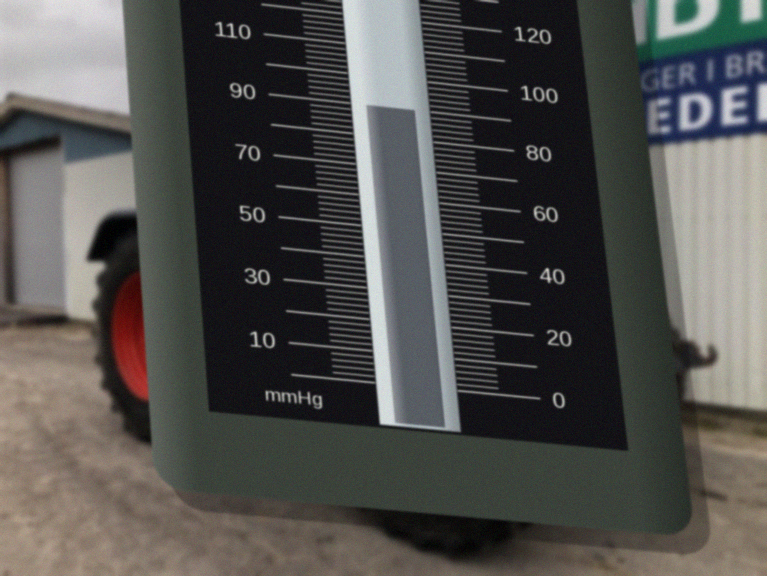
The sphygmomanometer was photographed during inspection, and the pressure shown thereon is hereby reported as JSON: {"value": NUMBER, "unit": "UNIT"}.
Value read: {"value": 90, "unit": "mmHg"}
